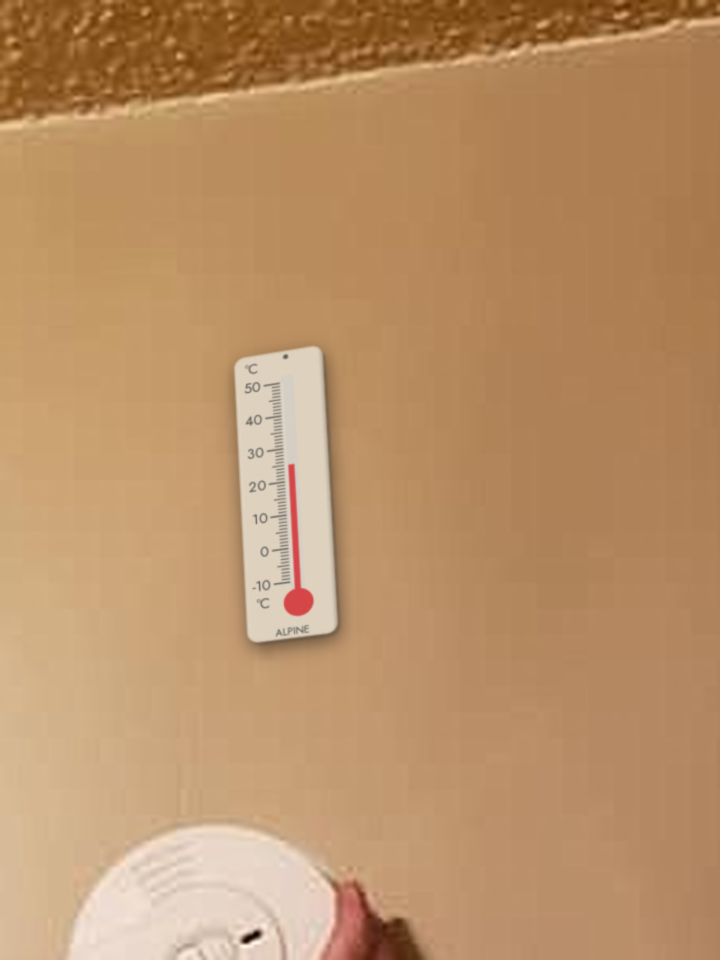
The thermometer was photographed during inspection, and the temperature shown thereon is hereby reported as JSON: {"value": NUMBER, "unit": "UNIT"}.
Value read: {"value": 25, "unit": "°C"}
